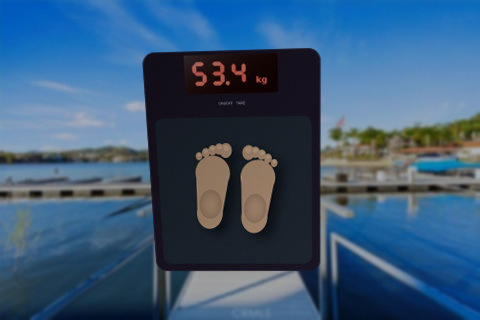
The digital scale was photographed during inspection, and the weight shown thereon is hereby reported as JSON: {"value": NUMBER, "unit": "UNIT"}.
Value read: {"value": 53.4, "unit": "kg"}
